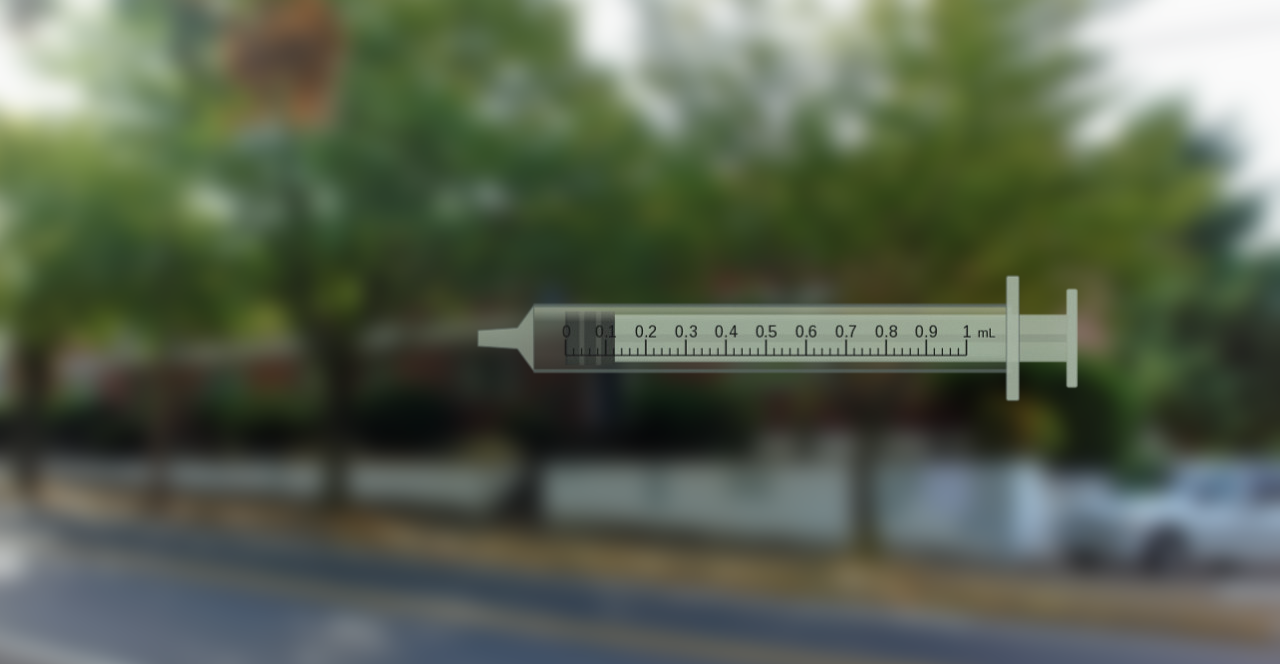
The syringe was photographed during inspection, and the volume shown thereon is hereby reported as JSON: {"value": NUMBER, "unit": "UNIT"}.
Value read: {"value": 0, "unit": "mL"}
